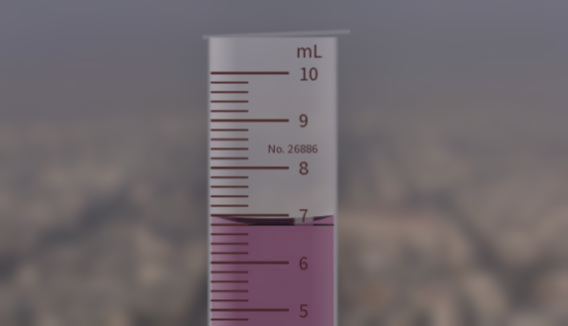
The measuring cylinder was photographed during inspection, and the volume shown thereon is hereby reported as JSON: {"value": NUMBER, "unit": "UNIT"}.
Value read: {"value": 6.8, "unit": "mL"}
